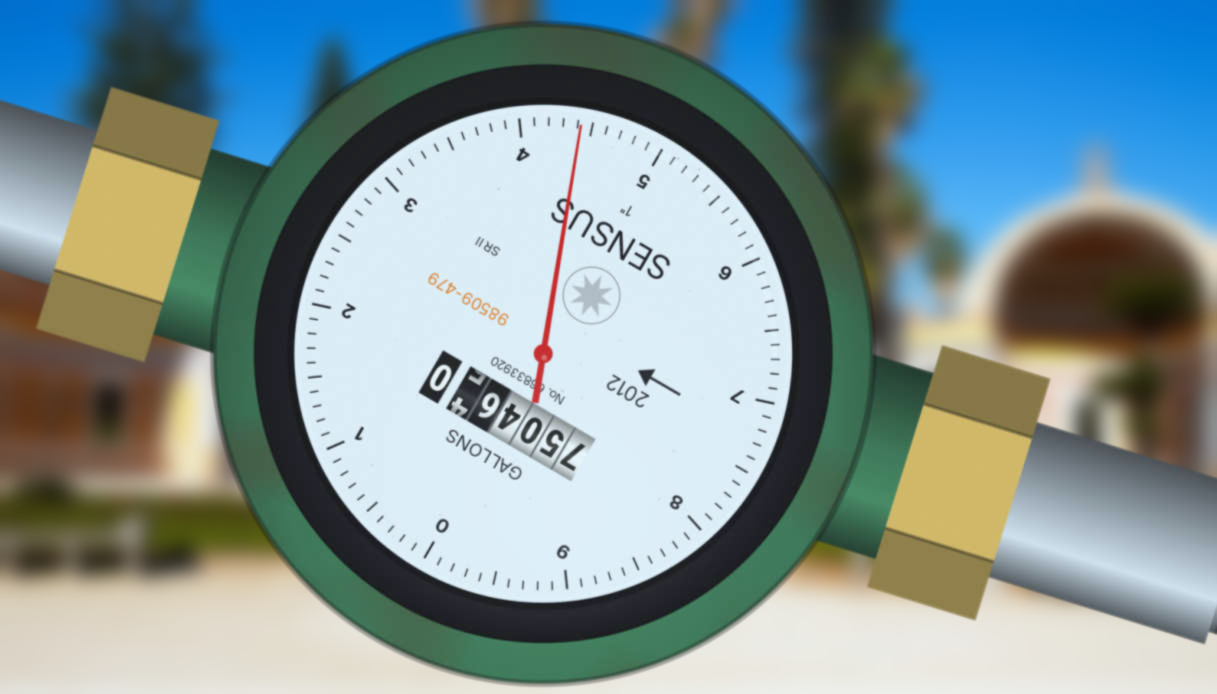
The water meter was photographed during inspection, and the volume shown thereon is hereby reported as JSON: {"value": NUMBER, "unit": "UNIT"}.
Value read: {"value": 7504644.4, "unit": "gal"}
